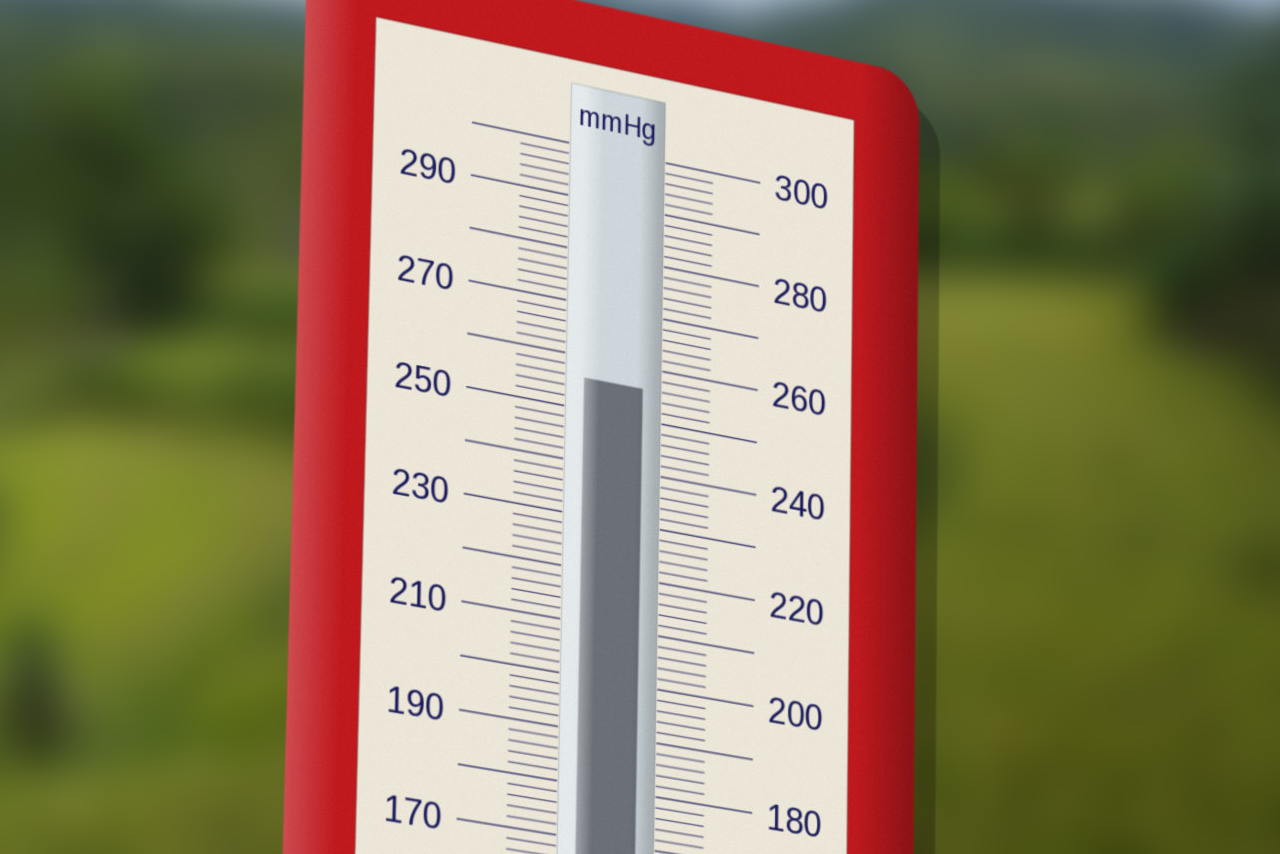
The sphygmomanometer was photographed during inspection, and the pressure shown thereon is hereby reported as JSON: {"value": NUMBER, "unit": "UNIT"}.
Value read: {"value": 256, "unit": "mmHg"}
